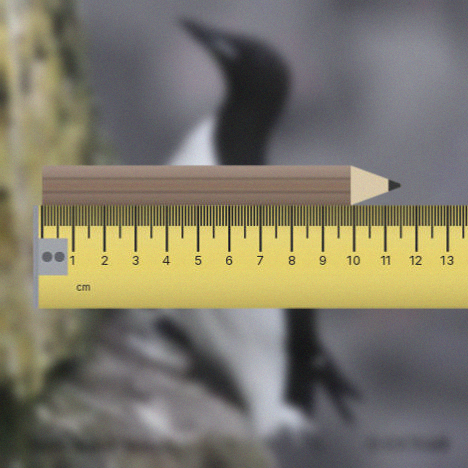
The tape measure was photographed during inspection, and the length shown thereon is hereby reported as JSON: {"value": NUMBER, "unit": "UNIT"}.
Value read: {"value": 11.5, "unit": "cm"}
